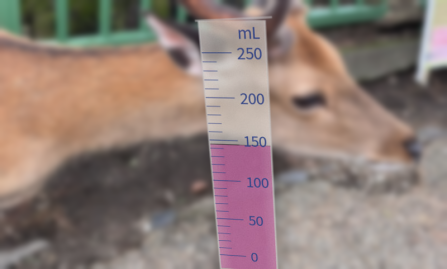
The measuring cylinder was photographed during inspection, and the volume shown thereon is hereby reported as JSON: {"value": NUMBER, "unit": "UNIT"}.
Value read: {"value": 145, "unit": "mL"}
